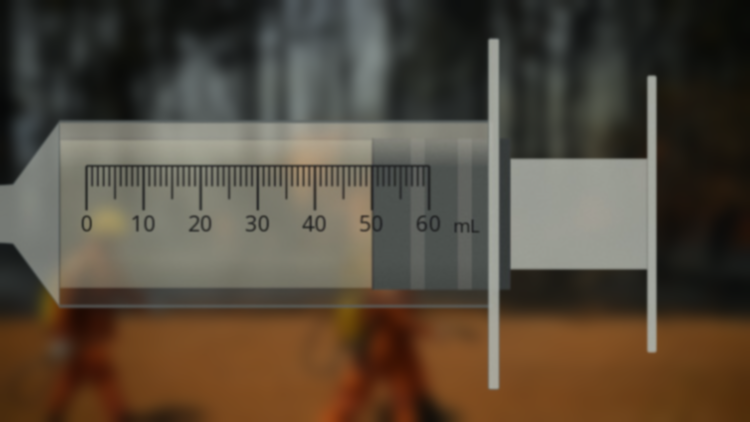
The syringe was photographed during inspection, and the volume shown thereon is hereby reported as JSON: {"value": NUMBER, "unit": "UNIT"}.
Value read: {"value": 50, "unit": "mL"}
